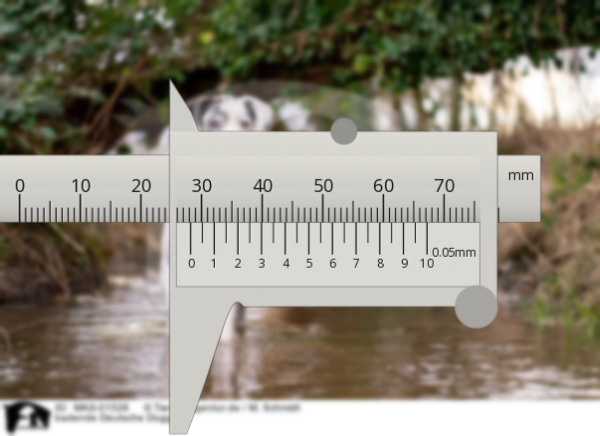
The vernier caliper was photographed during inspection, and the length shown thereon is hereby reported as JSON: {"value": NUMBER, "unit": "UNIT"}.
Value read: {"value": 28.2, "unit": "mm"}
